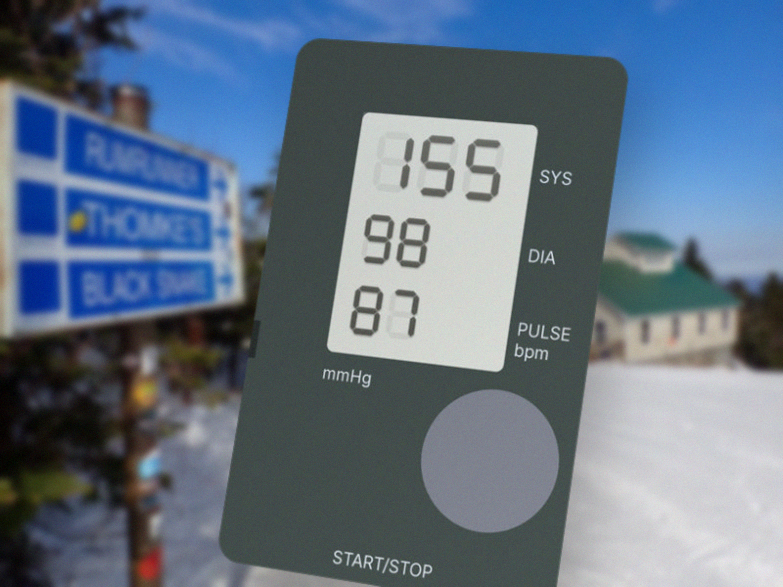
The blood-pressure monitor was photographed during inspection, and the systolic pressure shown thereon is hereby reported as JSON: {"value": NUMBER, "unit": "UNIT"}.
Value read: {"value": 155, "unit": "mmHg"}
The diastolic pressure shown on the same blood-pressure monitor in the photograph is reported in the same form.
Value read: {"value": 98, "unit": "mmHg"}
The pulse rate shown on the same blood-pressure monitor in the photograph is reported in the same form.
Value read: {"value": 87, "unit": "bpm"}
